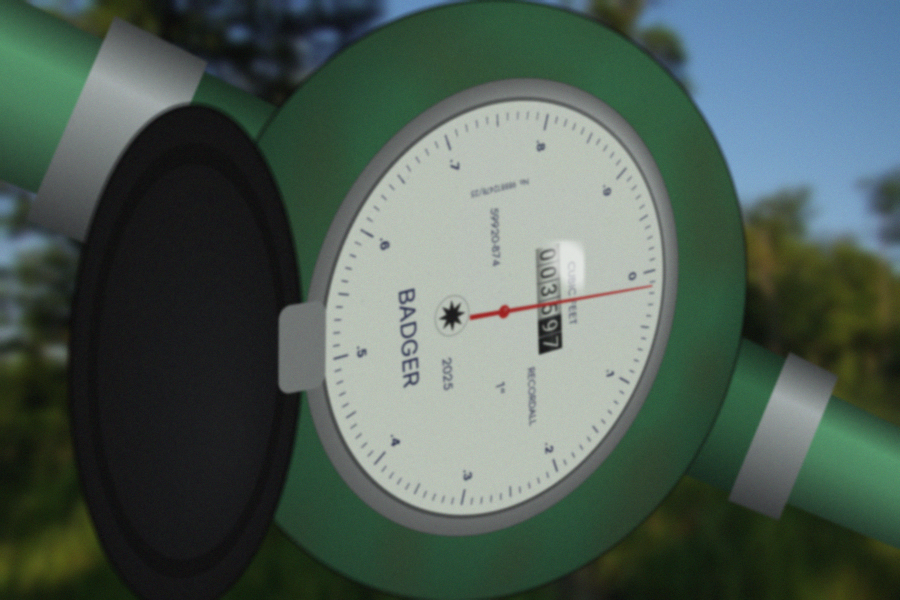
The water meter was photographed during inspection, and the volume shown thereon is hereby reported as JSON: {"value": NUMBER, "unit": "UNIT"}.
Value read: {"value": 3597.01, "unit": "ft³"}
